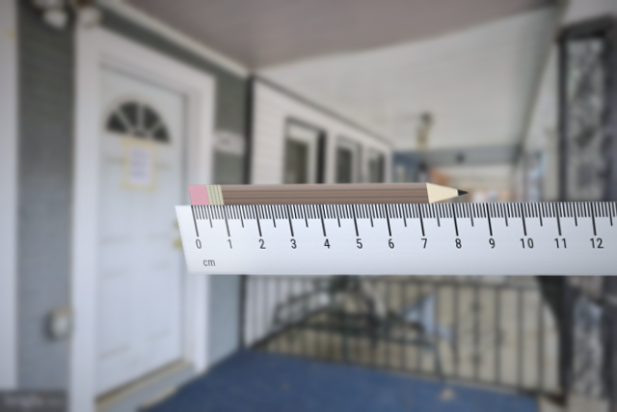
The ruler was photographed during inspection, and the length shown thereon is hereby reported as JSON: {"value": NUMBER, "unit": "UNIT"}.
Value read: {"value": 8.5, "unit": "cm"}
